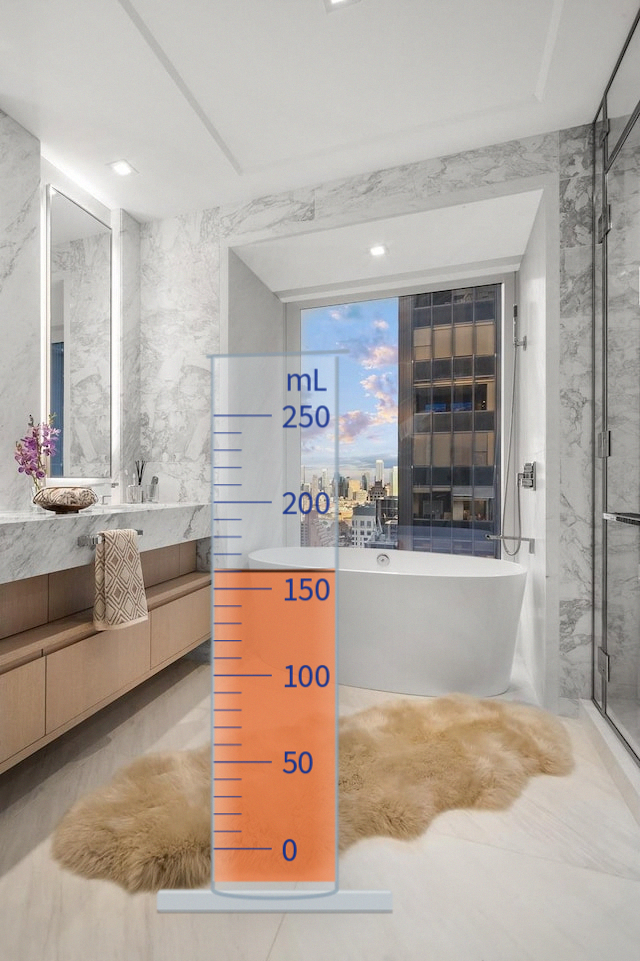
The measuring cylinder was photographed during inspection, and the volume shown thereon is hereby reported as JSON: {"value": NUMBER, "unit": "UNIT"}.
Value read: {"value": 160, "unit": "mL"}
